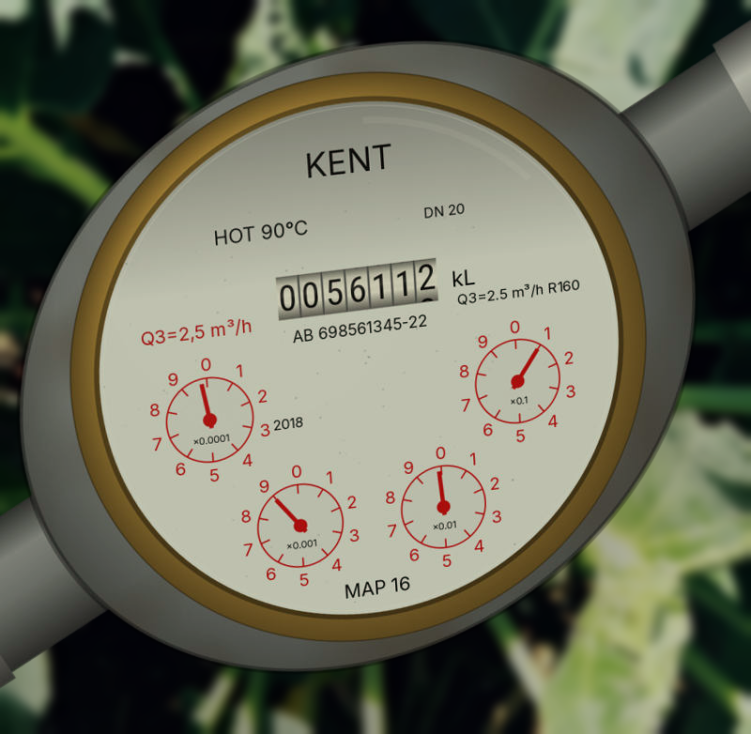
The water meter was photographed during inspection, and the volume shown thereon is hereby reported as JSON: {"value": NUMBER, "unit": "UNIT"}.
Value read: {"value": 56112.0989, "unit": "kL"}
